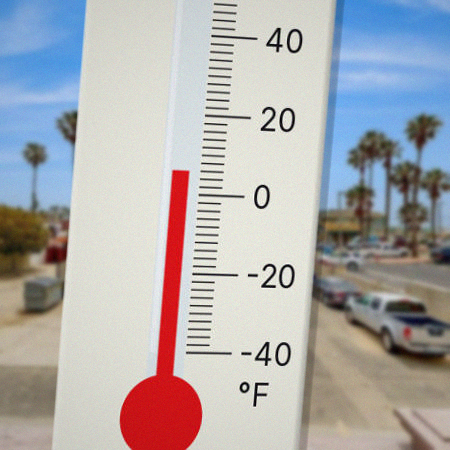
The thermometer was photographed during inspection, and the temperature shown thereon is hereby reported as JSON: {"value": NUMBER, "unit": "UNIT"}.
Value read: {"value": 6, "unit": "°F"}
